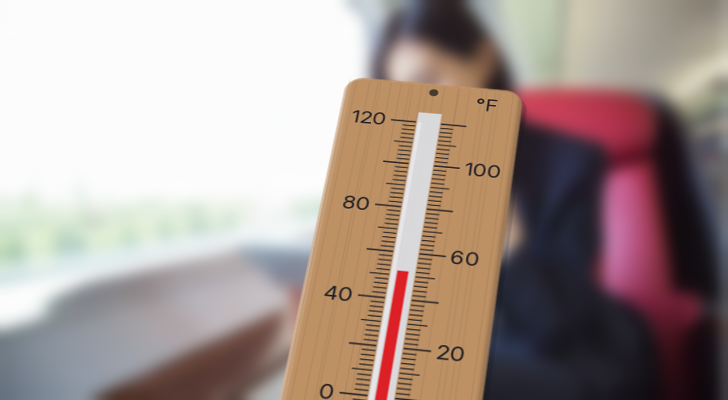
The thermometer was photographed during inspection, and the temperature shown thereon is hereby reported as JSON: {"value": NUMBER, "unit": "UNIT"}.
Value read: {"value": 52, "unit": "°F"}
